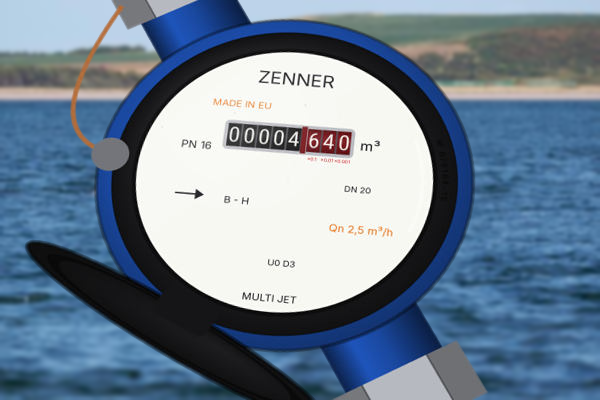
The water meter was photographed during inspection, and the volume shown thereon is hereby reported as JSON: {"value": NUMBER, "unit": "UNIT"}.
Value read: {"value": 4.640, "unit": "m³"}
